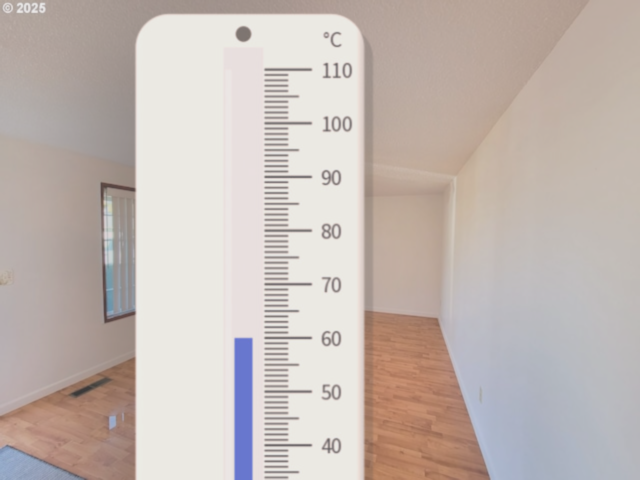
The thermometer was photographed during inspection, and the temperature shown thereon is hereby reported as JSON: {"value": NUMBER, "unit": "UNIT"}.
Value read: {"value": 60, "unit": "°C"}
